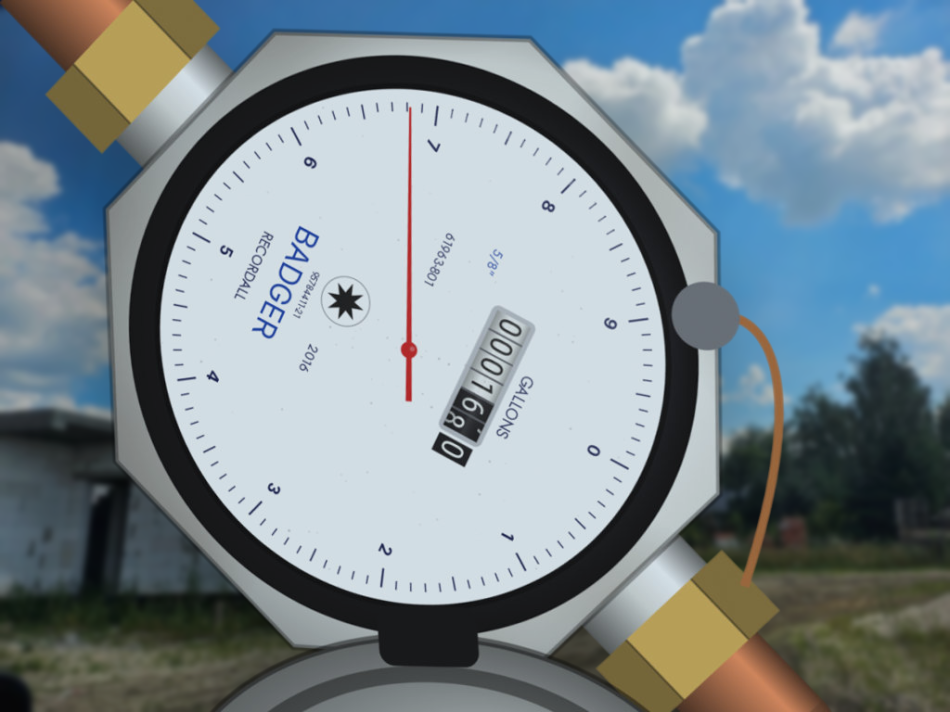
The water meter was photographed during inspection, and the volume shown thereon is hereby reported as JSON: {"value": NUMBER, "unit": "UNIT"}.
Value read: {"value": 1676.8, "unit": "gal"}
